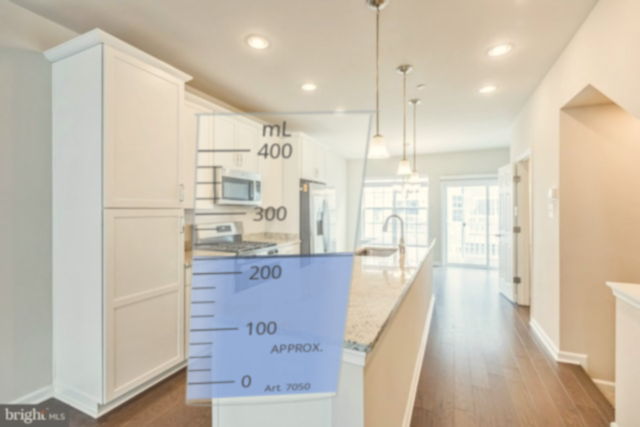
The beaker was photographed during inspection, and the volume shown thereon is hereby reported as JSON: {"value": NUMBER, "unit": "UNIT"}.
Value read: {"value": 225, "unit": "mL"}
